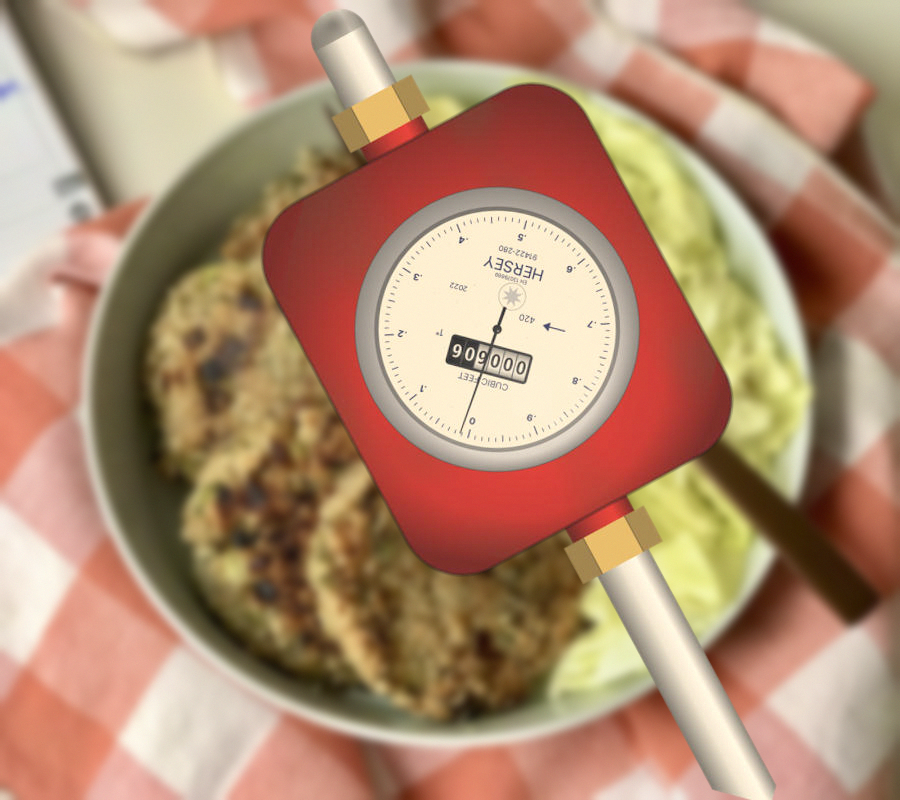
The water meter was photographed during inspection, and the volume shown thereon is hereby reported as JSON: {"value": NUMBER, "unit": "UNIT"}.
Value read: {"value": 606.01, "unit": "ft³"}
